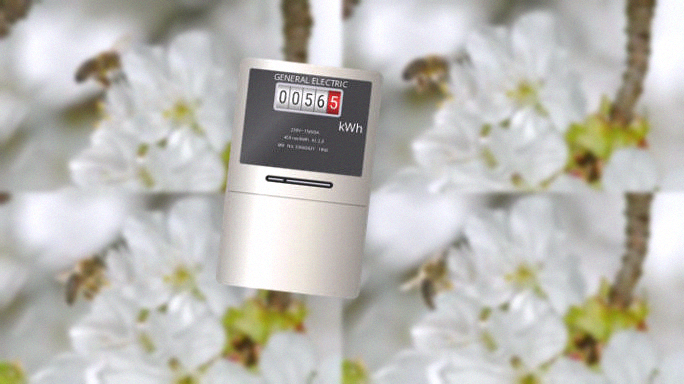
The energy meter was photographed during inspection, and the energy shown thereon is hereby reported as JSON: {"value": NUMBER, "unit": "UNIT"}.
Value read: {"value": 56.5, "unit": "kWh"}
